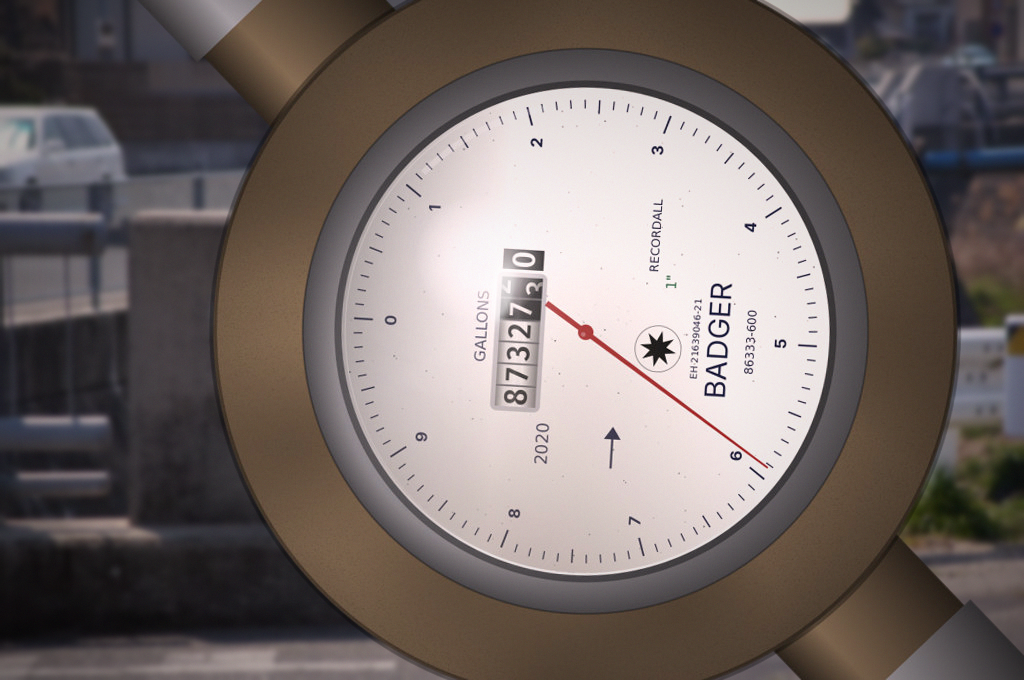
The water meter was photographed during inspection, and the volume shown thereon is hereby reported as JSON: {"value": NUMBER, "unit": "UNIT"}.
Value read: {"value": 8732725.9, "unit": "gal"}
